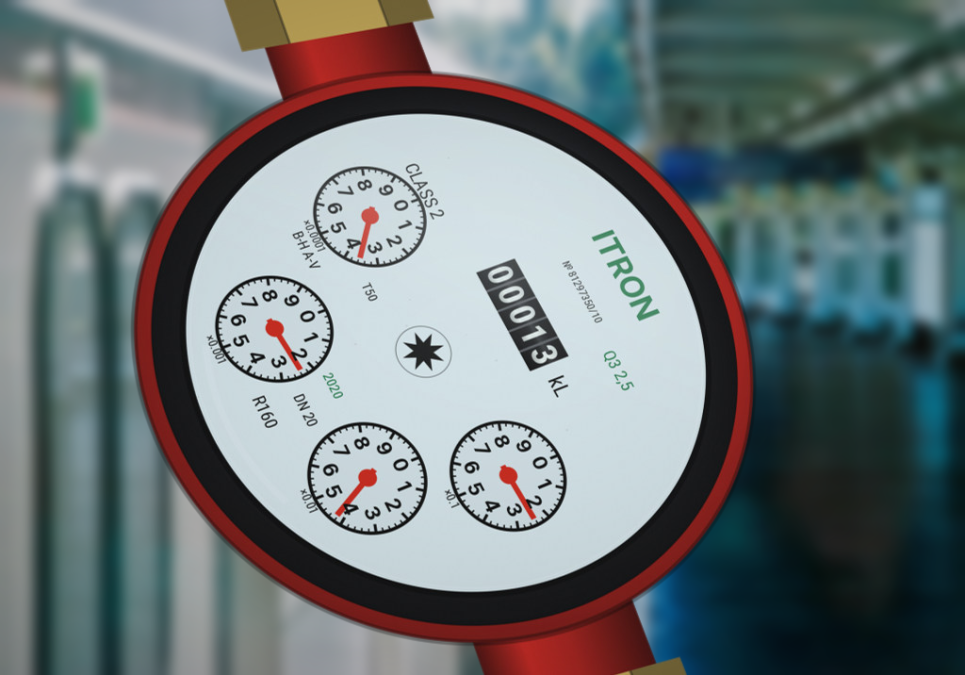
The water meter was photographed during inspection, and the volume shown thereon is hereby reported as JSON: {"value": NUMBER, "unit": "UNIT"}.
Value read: {"value": 13.2423, "unit": "kL"}
